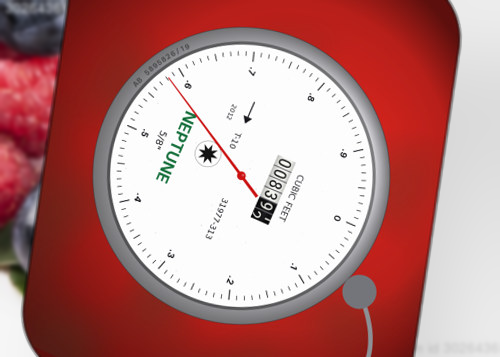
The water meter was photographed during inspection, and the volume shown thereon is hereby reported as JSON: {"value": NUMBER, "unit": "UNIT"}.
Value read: {"value": 8391.58, "unit": "ft³"}
